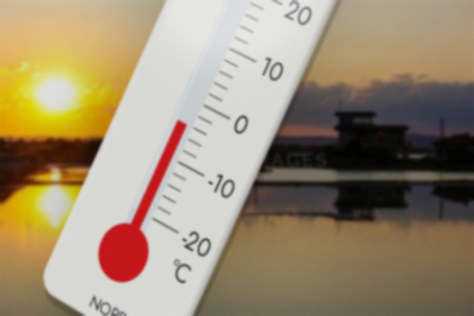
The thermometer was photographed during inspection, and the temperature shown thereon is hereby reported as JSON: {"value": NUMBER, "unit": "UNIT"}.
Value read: {"value": -4, "unit": "°C"}
